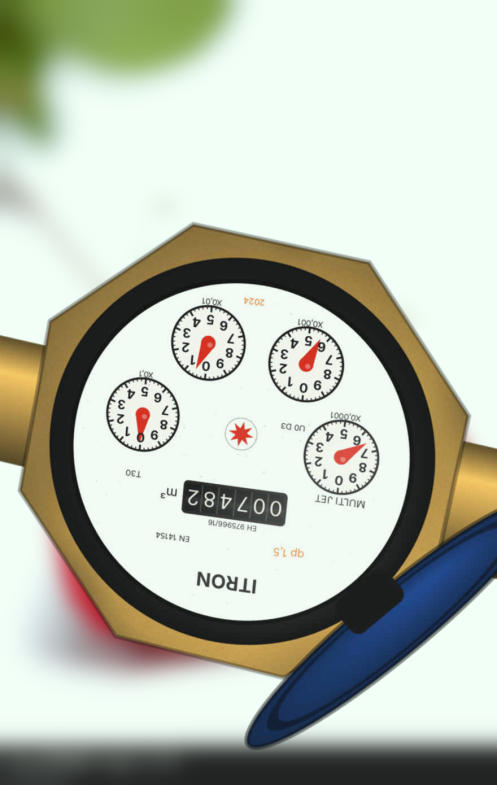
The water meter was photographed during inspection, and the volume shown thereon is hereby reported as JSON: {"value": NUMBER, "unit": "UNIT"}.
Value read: {"value": 7482.0056, "unit": "m³"}
